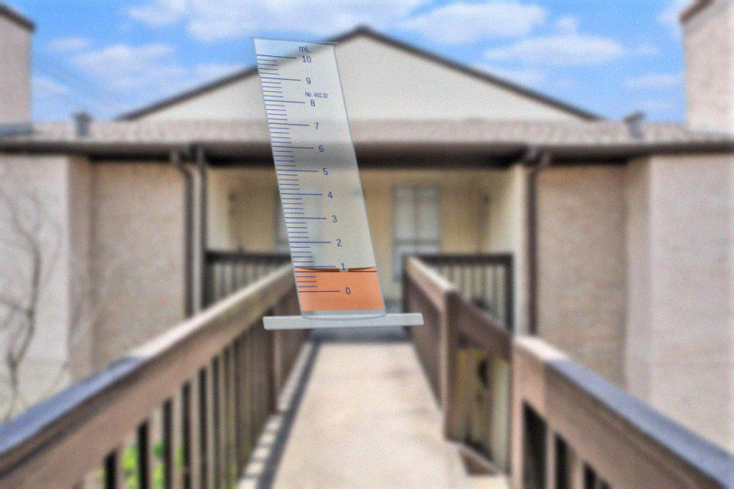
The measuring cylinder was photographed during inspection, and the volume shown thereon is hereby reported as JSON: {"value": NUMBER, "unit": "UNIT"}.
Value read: {"value": 0.8, "unit": "mL"}
